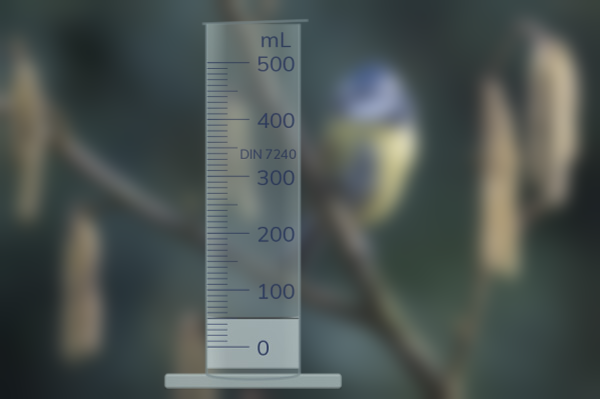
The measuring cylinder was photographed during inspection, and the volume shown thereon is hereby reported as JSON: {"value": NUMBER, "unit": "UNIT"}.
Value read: {"value": 50, "unit": "mL"}
